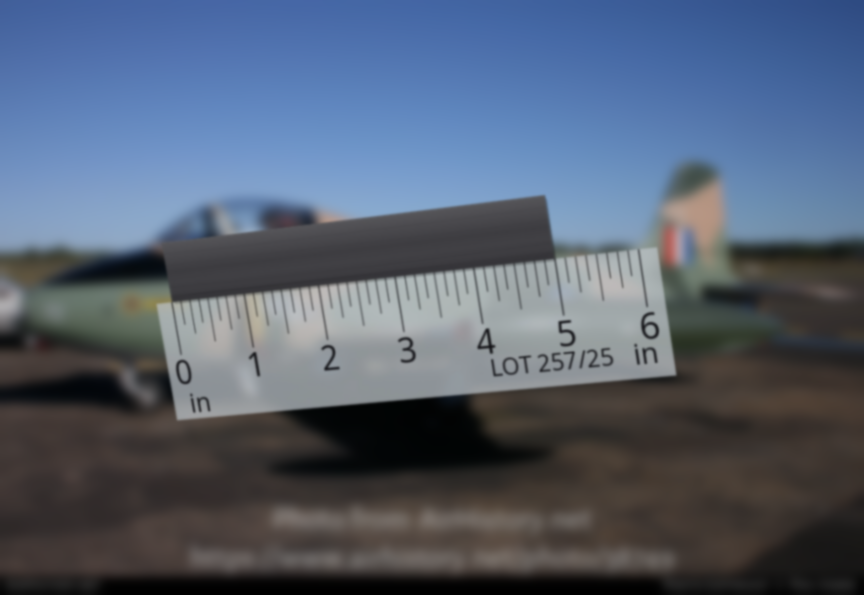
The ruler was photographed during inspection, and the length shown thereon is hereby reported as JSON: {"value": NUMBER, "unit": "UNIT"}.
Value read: {"value": 5, "unit": "in"}
